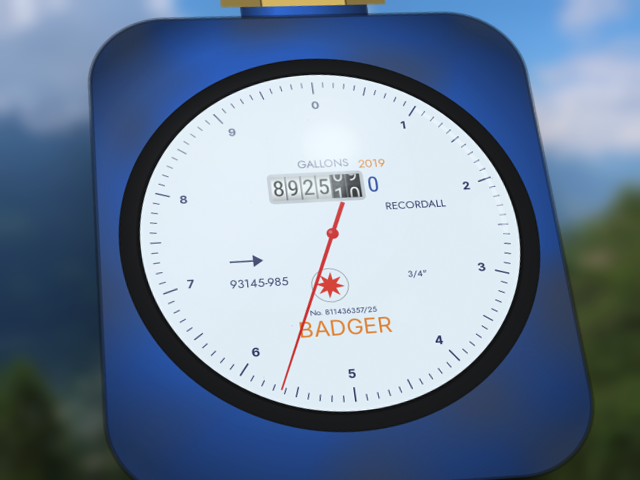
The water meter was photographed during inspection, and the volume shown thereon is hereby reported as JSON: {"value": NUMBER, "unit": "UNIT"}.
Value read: {"value": 8925095.6, "unit": "gal"}
